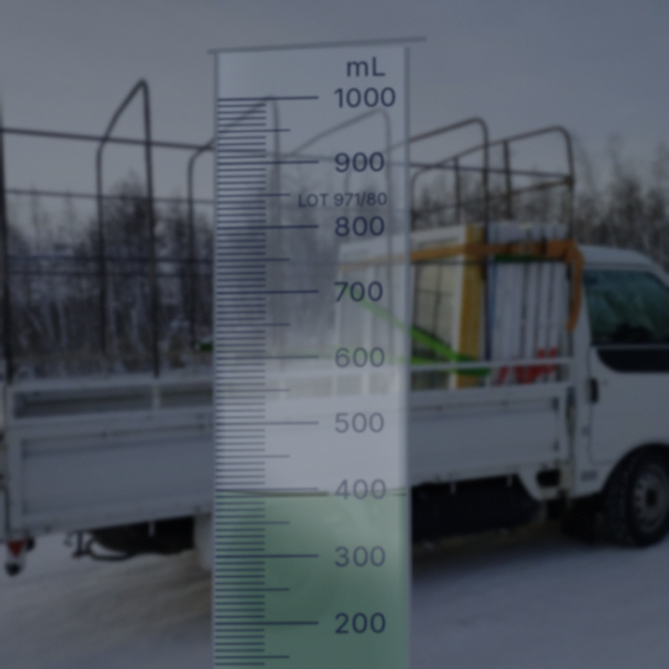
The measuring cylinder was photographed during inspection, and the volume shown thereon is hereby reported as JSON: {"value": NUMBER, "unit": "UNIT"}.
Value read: {"value": 390, "unit": "mL"}
